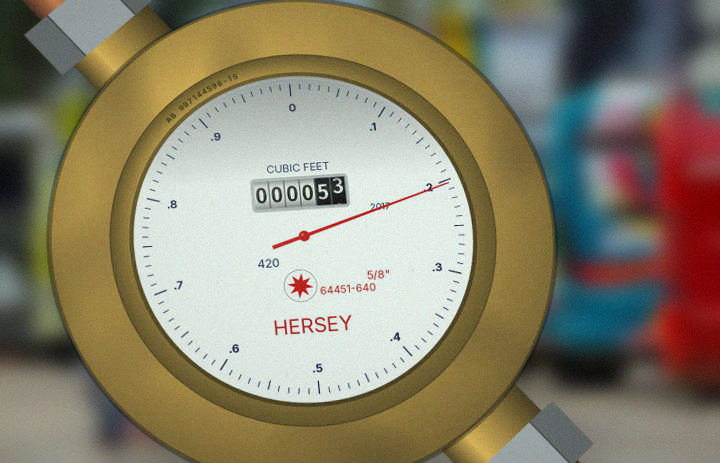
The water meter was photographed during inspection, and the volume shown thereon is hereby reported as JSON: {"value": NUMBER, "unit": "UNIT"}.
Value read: {"value": 53.20, "unit": "ft³"}
